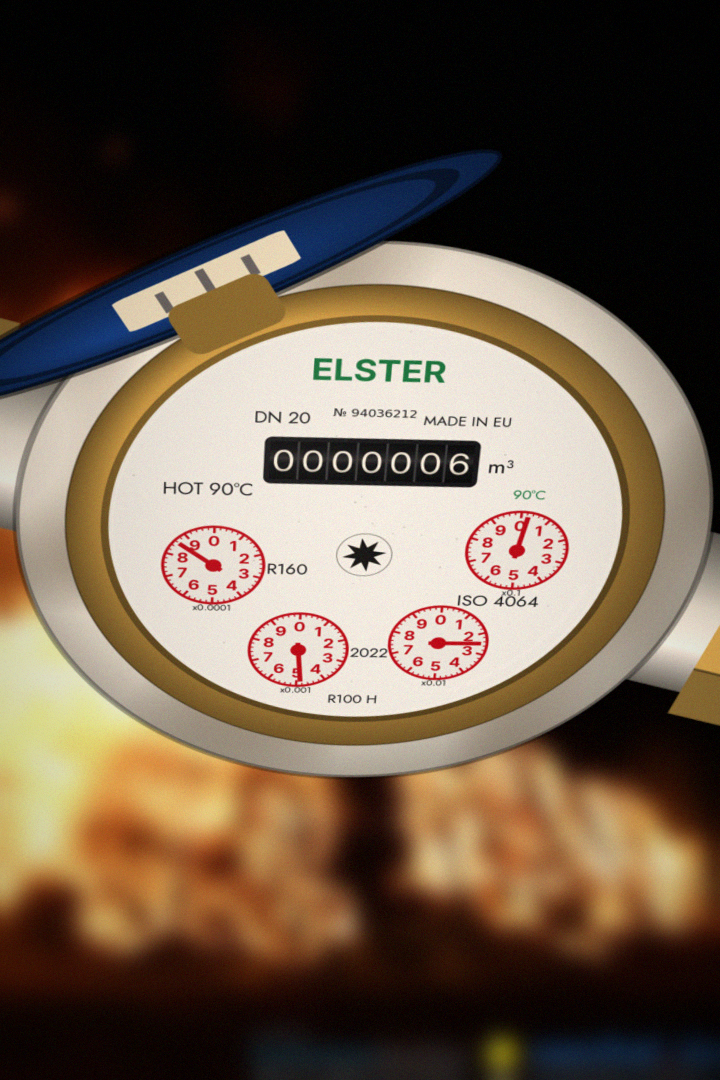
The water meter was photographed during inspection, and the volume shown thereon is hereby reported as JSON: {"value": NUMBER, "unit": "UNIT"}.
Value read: {"value": 6.0248, "unit": "m³"}
